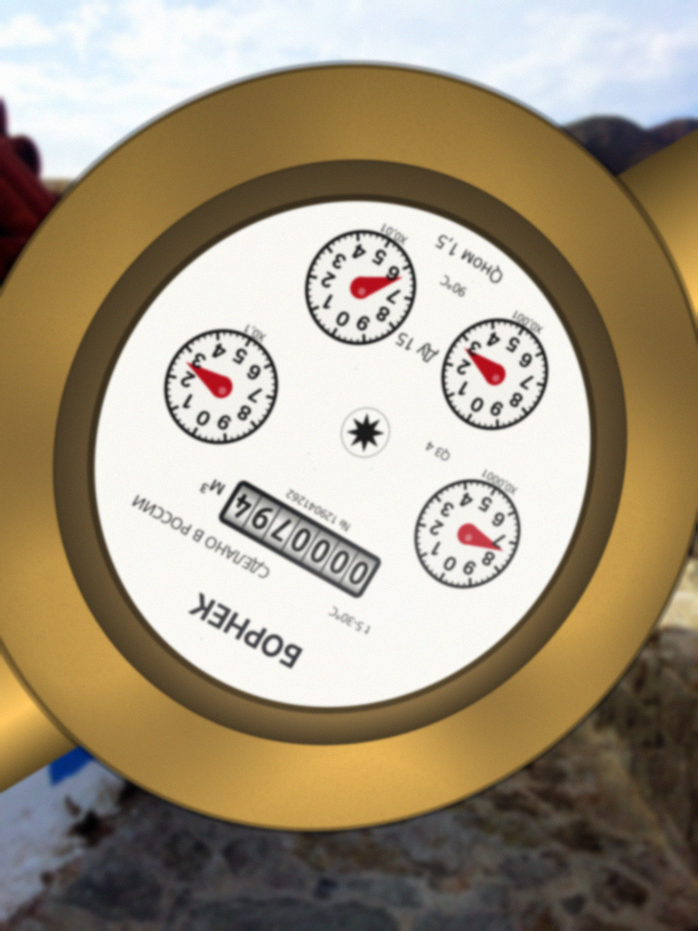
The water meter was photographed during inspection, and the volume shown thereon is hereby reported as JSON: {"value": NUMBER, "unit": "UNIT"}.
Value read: {"value": 794.2627, "unit": "m³"}
